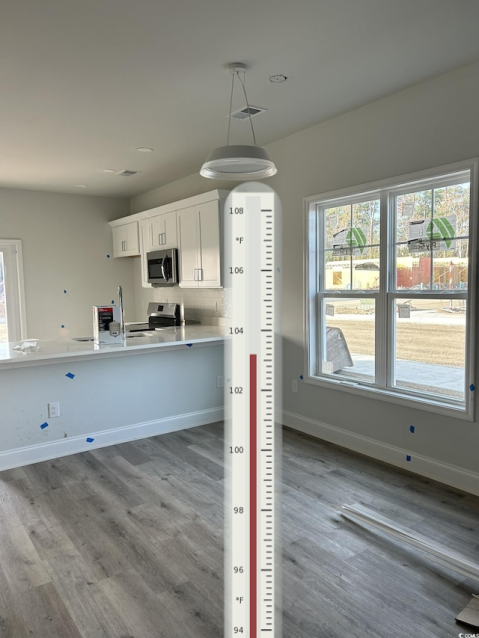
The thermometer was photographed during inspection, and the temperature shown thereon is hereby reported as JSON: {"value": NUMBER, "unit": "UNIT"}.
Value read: {"value": 103.2, "unit": "°F"}
